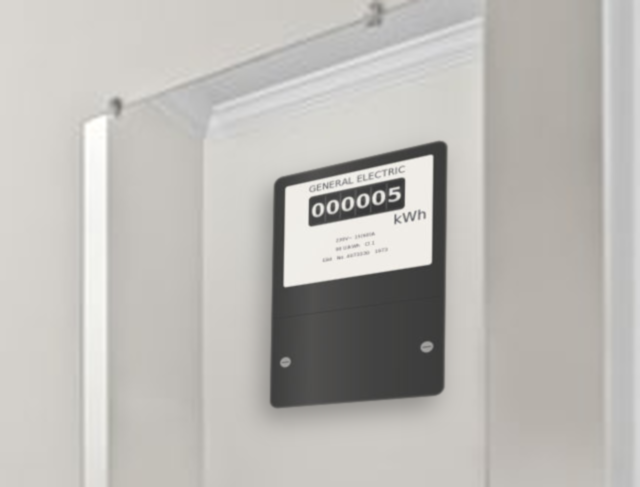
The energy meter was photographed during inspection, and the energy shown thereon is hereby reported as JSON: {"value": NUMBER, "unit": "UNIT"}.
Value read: {"value": 5, "unit": "kWh"}
